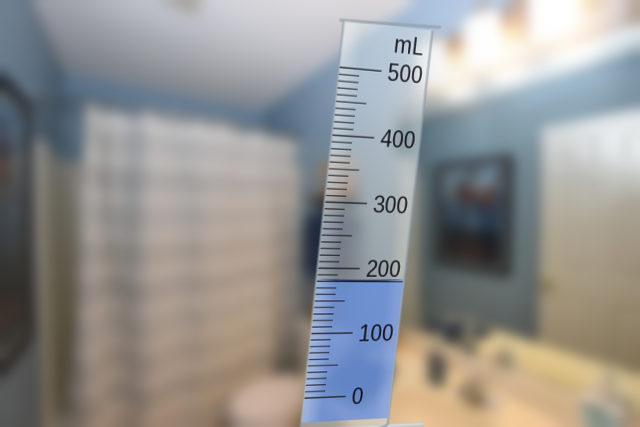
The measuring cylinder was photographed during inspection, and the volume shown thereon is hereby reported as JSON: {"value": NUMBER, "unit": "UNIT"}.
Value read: {"value": 180, "unit": "mL"}
